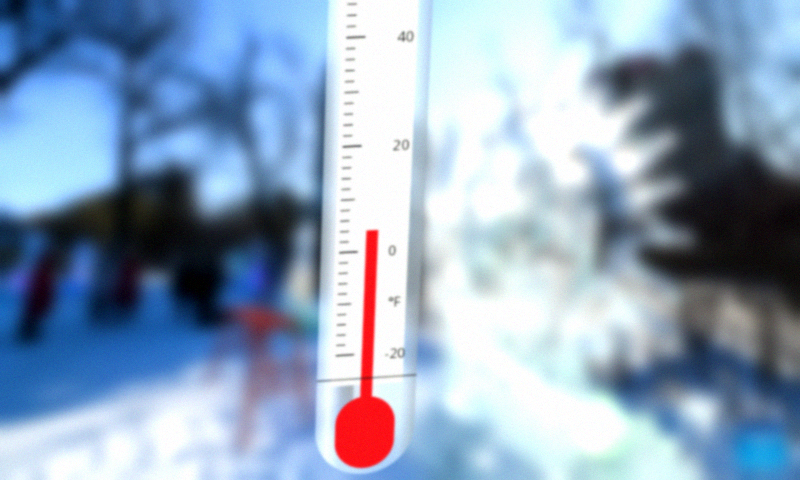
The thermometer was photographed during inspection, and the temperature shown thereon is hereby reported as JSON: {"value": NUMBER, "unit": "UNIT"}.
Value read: {"value": 4, "unit": "°F"}
